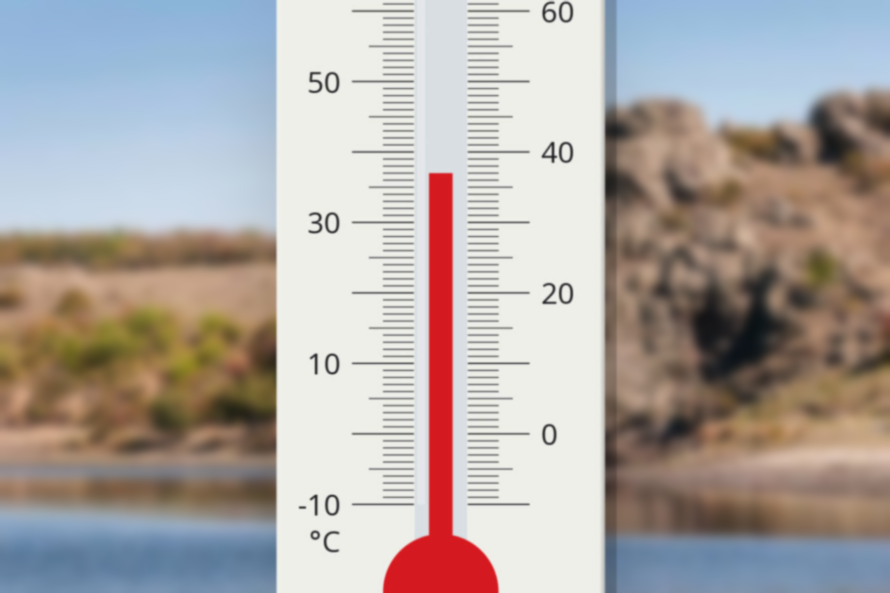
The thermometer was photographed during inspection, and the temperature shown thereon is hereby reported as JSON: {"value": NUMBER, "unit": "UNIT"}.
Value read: {"value": 37, "unit": "°C"}
